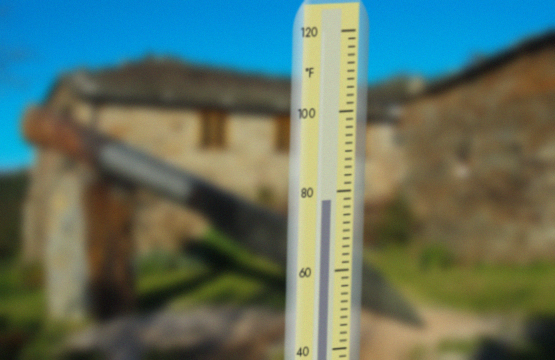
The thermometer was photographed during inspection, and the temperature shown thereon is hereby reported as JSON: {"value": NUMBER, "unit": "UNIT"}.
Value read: {"value": 78, "unit": "°F"}
